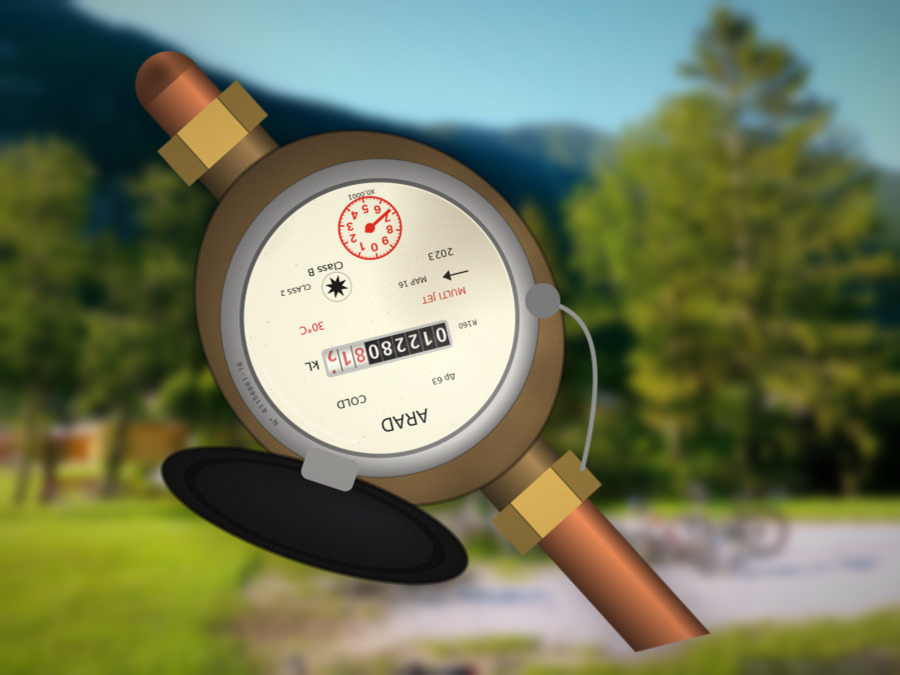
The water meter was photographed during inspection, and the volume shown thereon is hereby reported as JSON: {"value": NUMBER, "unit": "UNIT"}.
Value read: {"value": 12280.8116, "unit": "kL"}
